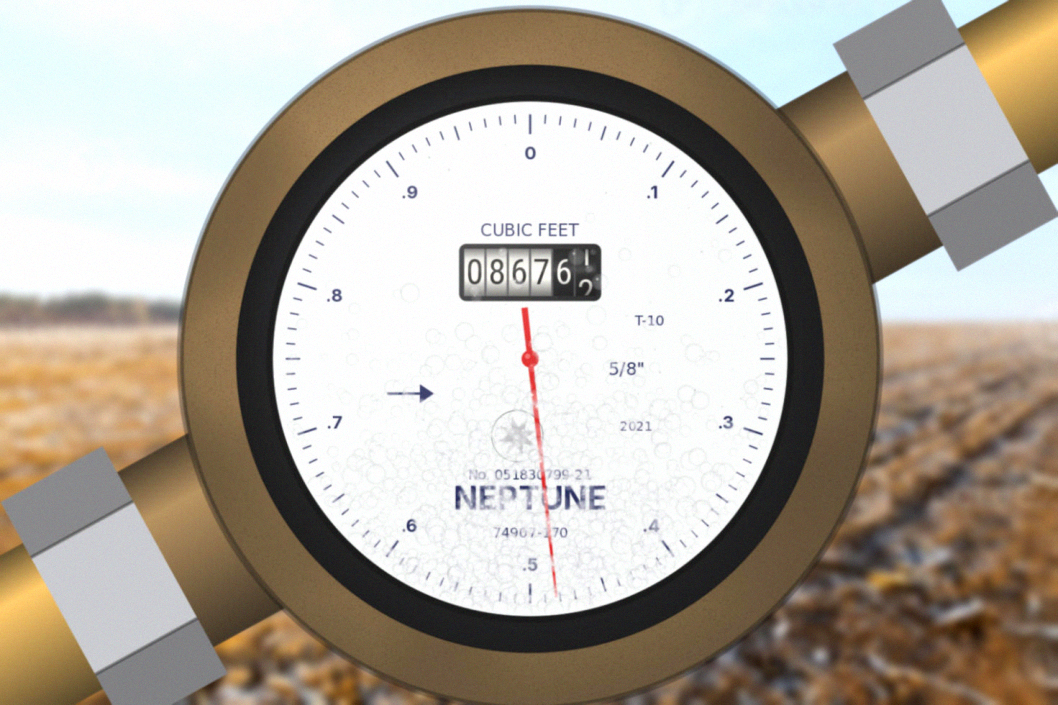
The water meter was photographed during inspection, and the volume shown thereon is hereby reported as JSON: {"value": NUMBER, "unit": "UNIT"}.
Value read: {"value": 86761.48, "unit": "ft³"}
